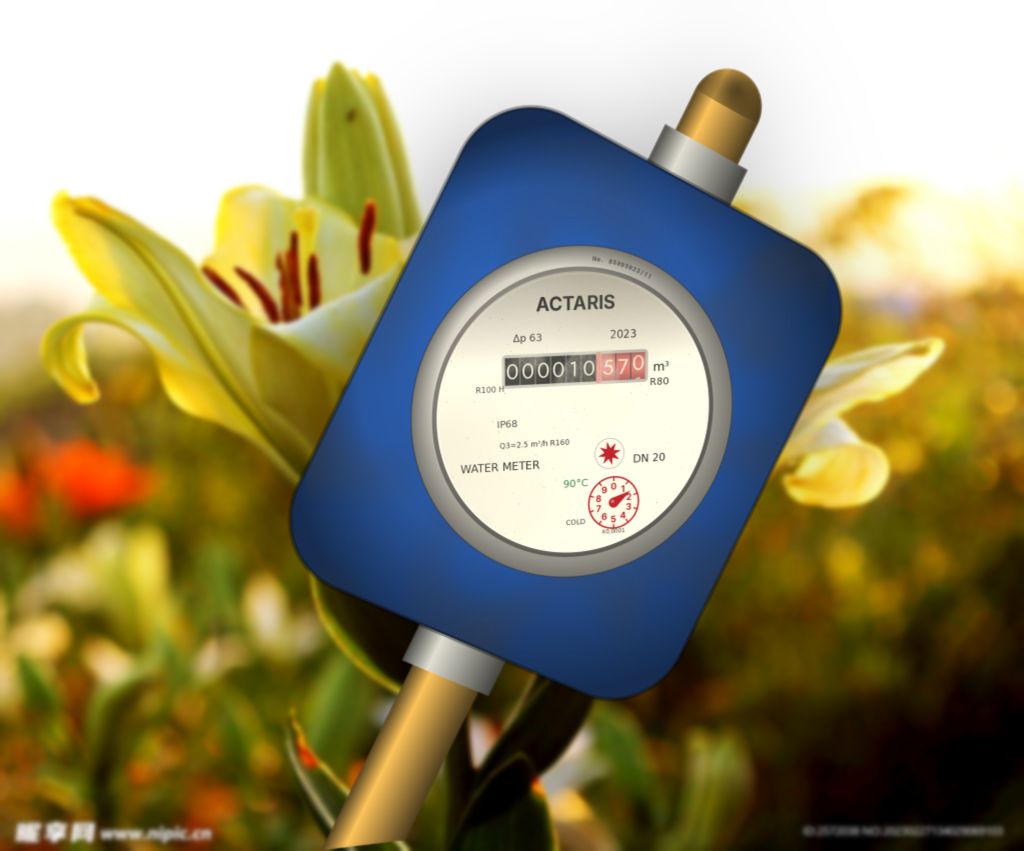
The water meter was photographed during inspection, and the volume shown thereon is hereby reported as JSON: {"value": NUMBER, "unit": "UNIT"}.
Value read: {"value": 10.5701, "unit": "m³"}
